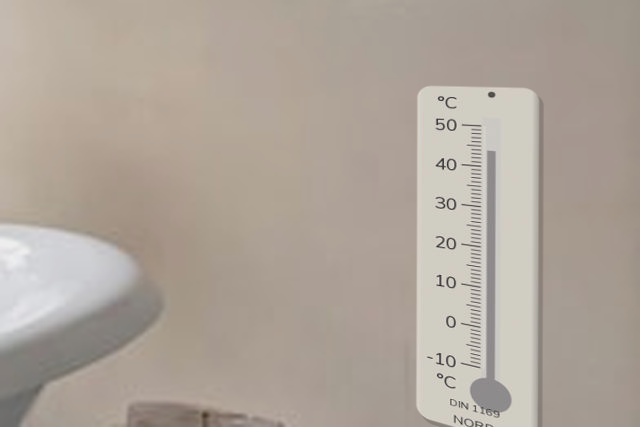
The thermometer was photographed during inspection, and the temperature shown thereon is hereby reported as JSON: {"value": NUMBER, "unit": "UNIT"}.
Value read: {"value": 44, "unit": "°C"}
